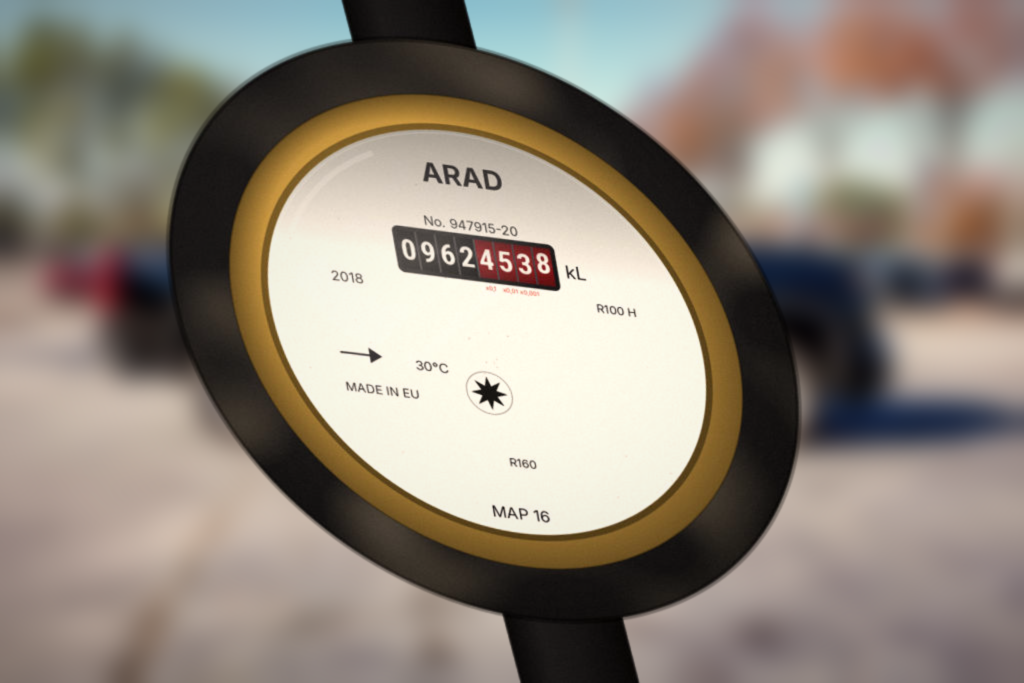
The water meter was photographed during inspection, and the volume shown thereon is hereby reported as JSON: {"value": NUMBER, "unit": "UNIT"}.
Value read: {"value": 962.4538, "unit": "kL"}
